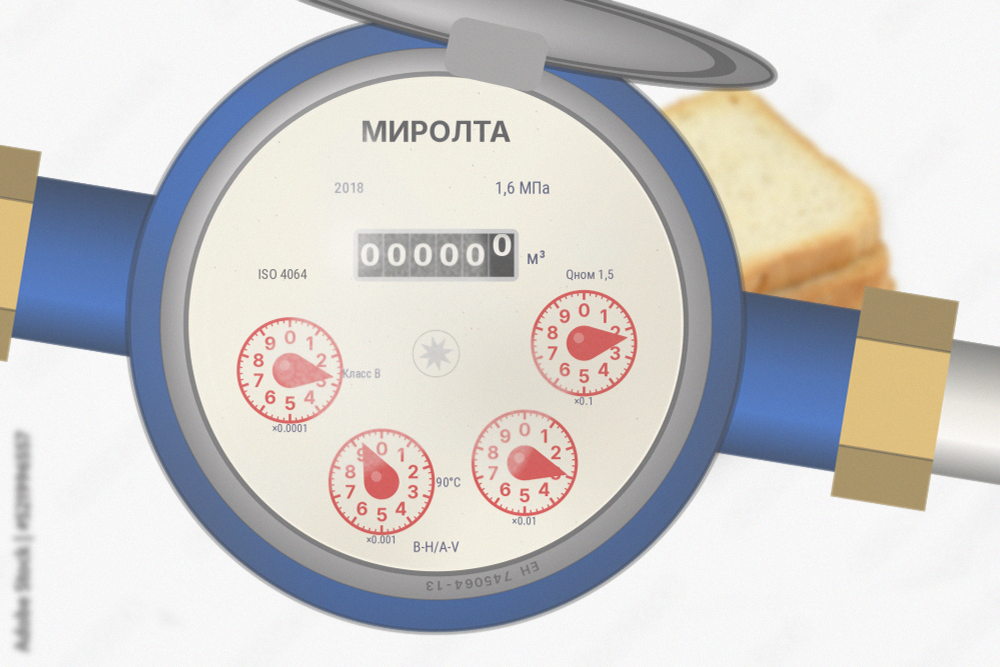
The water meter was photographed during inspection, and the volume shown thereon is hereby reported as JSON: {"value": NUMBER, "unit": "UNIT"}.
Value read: {"value": 0.2292, "unit": "m³"}
